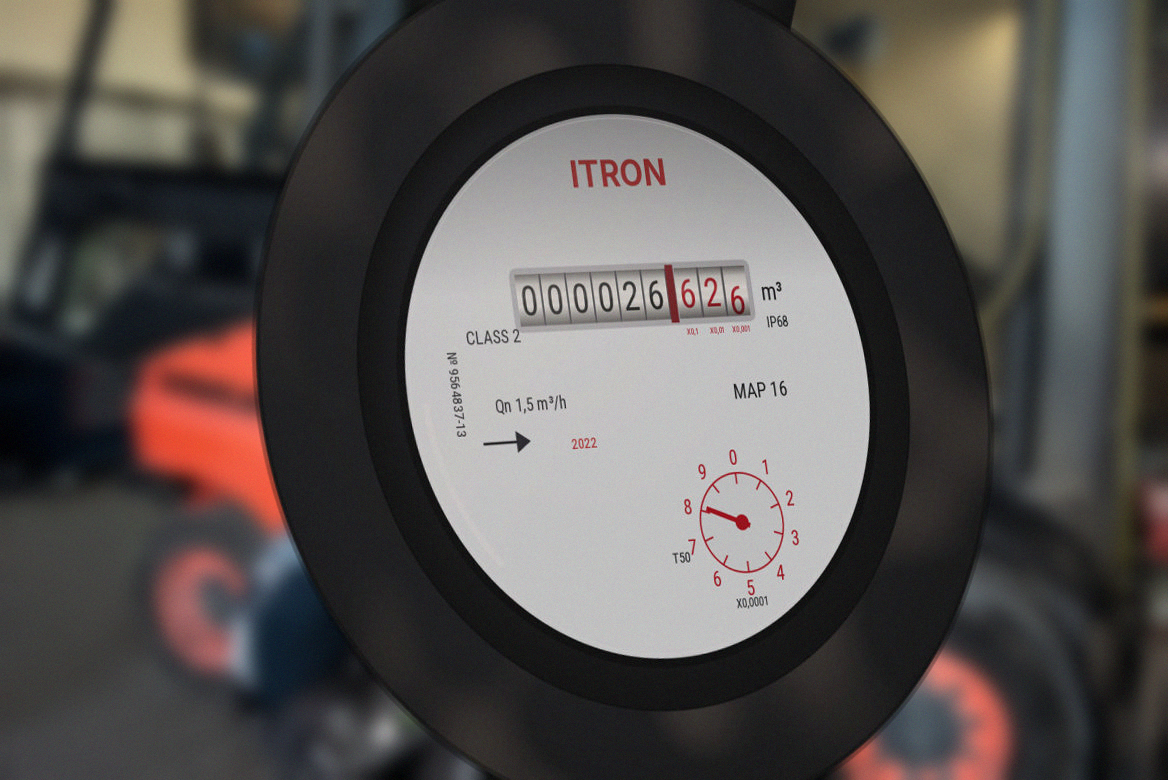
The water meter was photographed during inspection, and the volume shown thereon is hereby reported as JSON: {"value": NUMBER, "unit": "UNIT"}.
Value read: {"value": 26.6258, "unit": "m³"}
